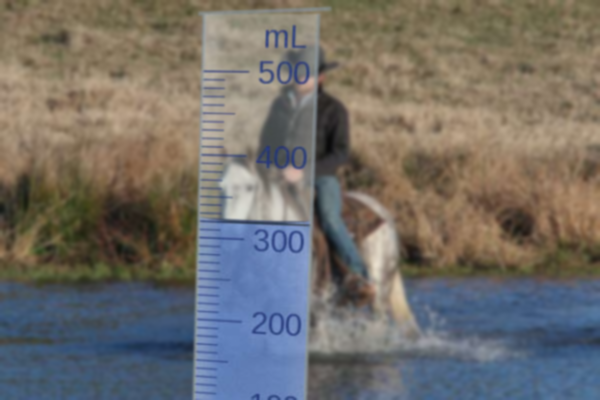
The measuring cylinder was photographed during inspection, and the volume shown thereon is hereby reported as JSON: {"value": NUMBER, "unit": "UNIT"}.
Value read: {"value": 320, "unit": "mL"}
